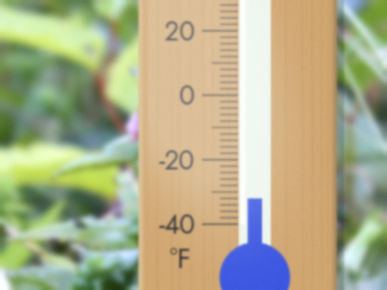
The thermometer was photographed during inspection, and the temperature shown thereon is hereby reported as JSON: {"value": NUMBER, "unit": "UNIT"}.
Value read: {"value": -32, "unit": "°F"}
